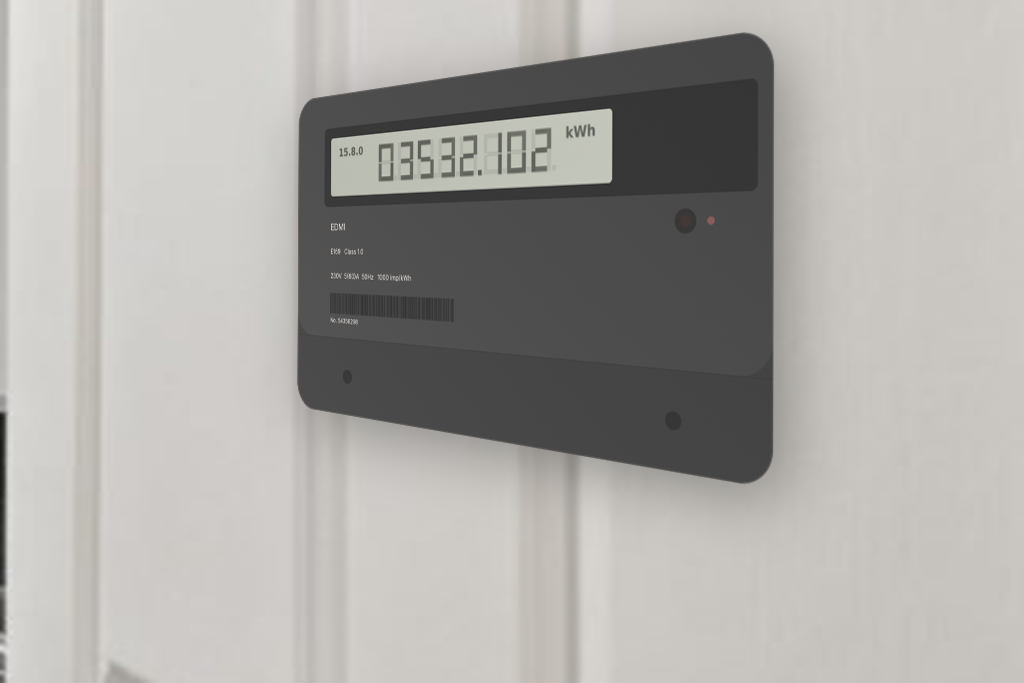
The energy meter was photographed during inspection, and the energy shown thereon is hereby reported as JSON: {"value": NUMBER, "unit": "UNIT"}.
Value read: {"value": 3532.102, "unit": "kWh"}
